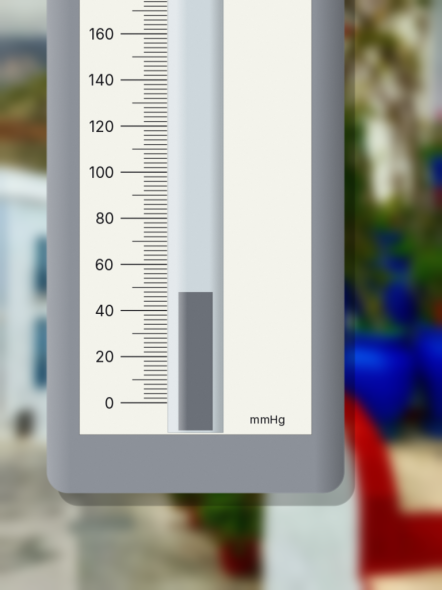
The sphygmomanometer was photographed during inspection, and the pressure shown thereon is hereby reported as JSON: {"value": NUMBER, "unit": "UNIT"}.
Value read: {"value": 48, "unit": "mmHg"}
